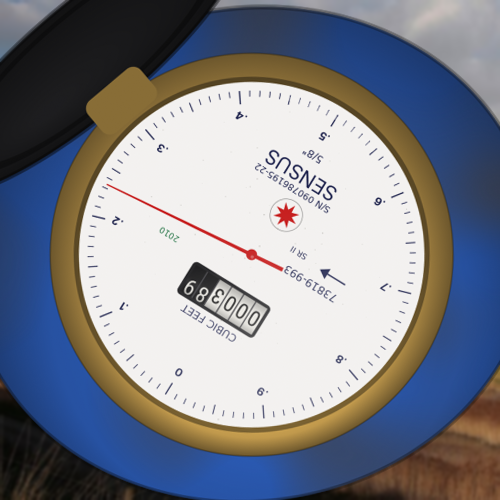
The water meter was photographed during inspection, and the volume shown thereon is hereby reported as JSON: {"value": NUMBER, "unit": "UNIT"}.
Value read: {"value": 389.23, "unit": "ft³"}
